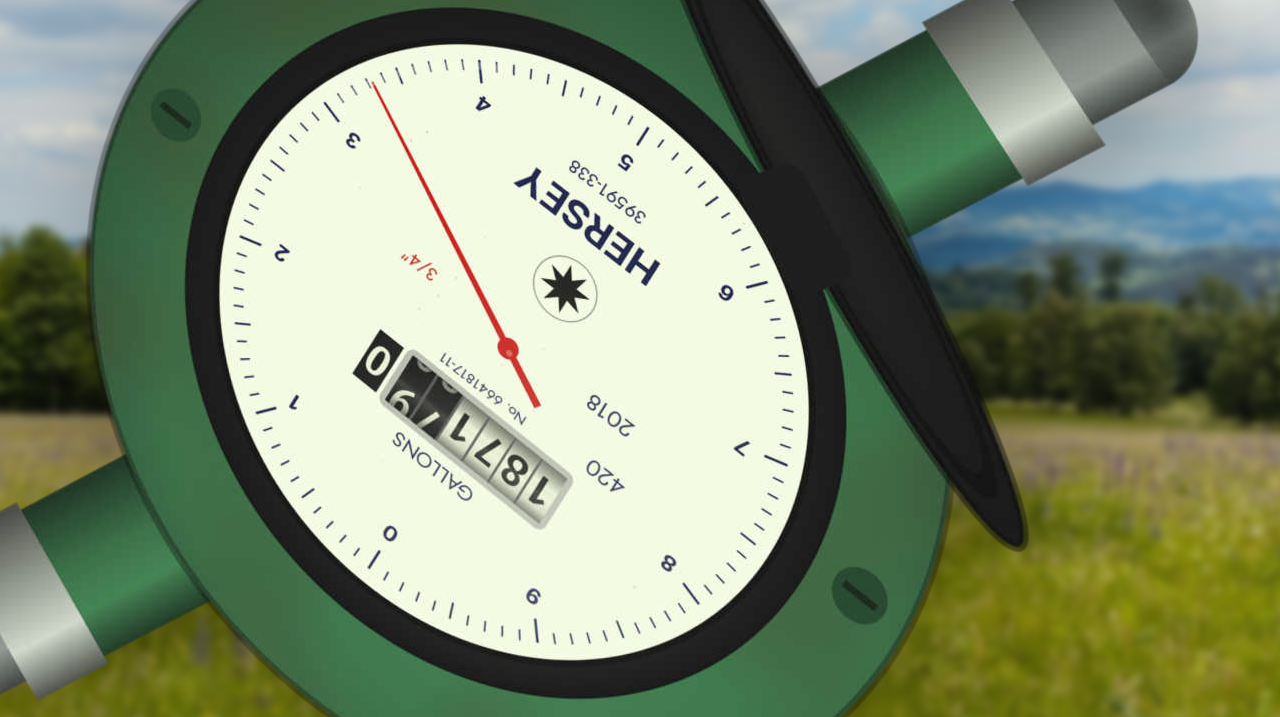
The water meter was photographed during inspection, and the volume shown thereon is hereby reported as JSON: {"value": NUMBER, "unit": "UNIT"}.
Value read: {"value": 1871793.3, "unit": "gal"}
